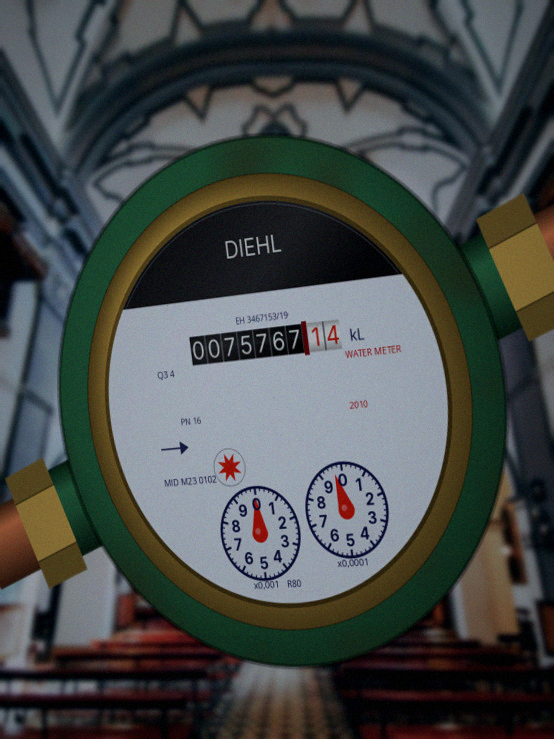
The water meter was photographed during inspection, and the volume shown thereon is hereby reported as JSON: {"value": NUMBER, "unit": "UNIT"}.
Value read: {"value": 75767.1399, "unit": "kL"}
